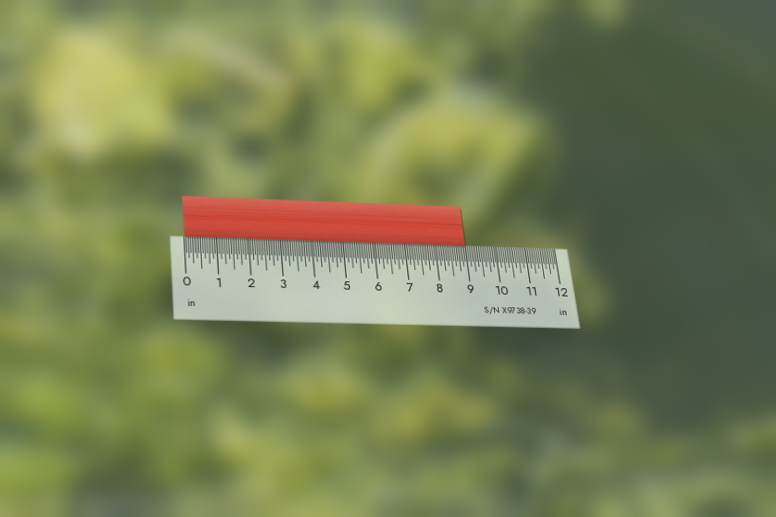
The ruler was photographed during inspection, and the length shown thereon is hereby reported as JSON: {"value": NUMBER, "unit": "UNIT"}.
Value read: {"value": 9, "unit": "in"}
